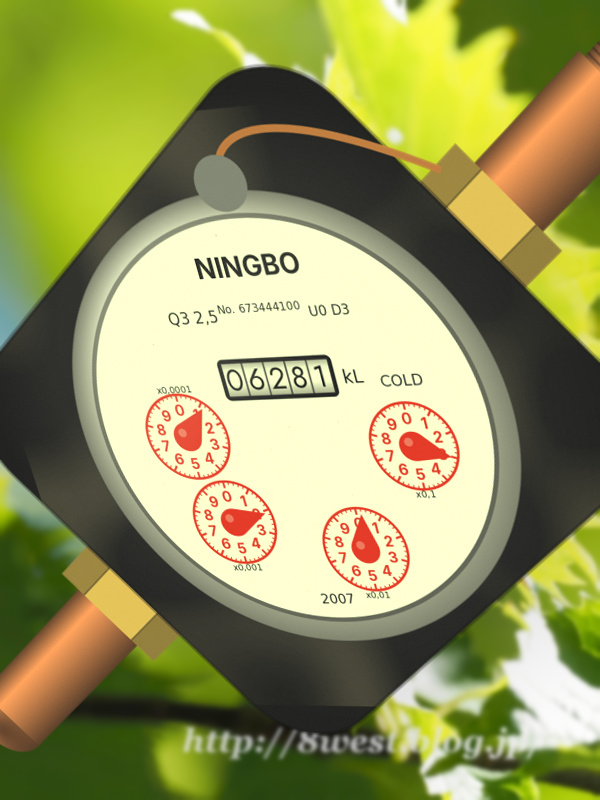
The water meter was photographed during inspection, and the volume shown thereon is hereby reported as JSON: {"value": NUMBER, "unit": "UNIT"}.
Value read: {"value": 6281.3021, "unit": "kL"}
